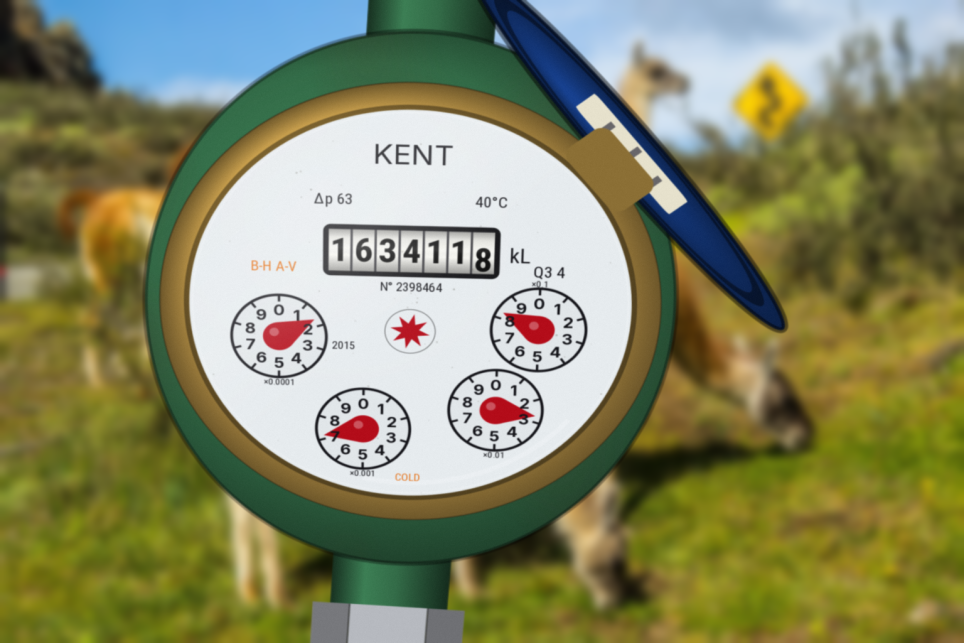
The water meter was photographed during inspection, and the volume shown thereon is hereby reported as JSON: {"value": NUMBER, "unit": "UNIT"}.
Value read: {"value": 1634117.8271, "unit": "kL"}
